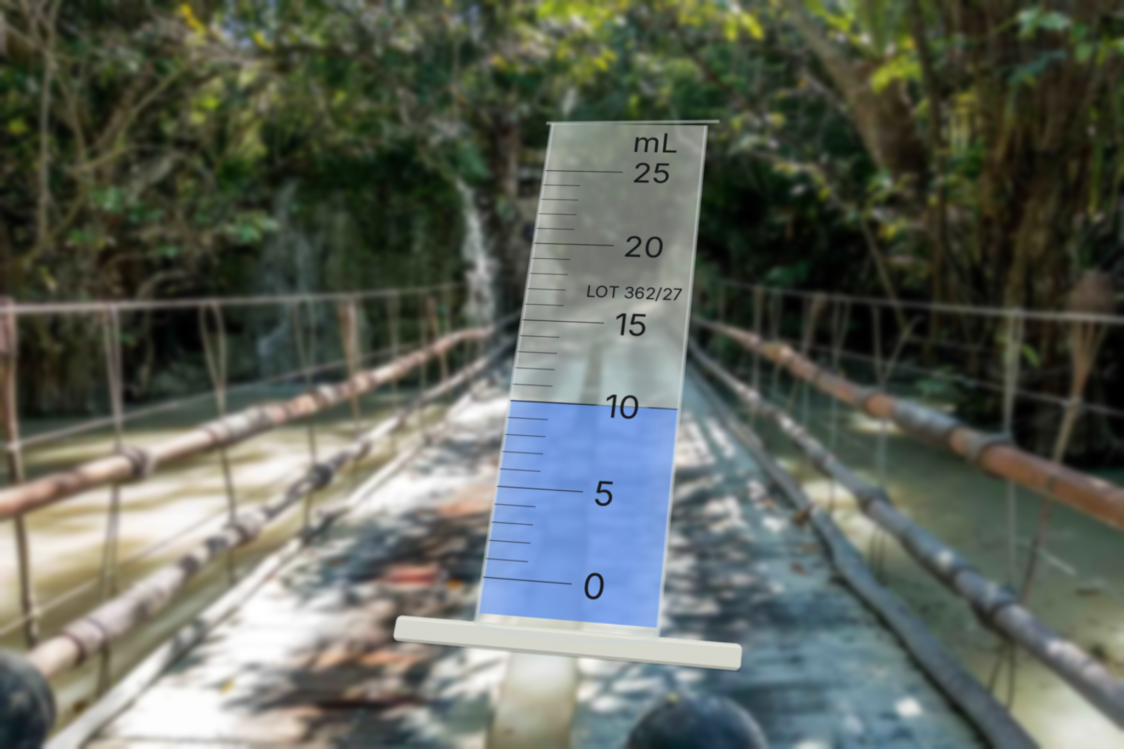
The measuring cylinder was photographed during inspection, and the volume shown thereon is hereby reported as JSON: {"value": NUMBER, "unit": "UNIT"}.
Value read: {"value": 10, "unit": "mL"}
